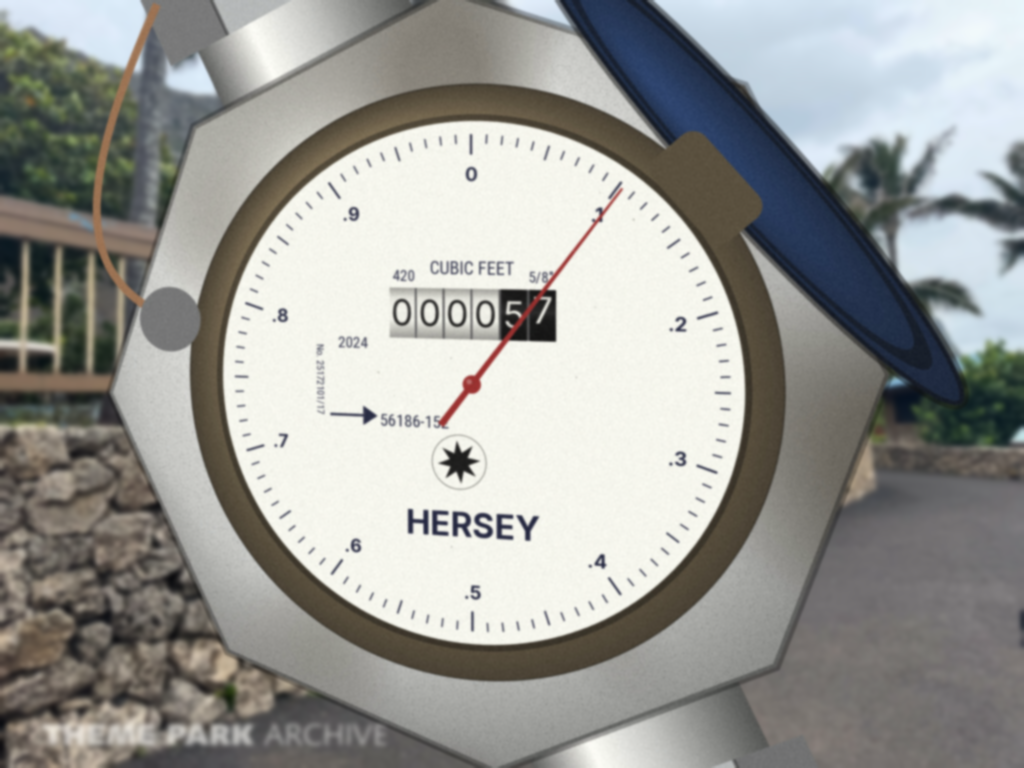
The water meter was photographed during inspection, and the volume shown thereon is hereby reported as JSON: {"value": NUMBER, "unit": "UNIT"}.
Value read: {"value": 57.10, "unit": "ft³"}
